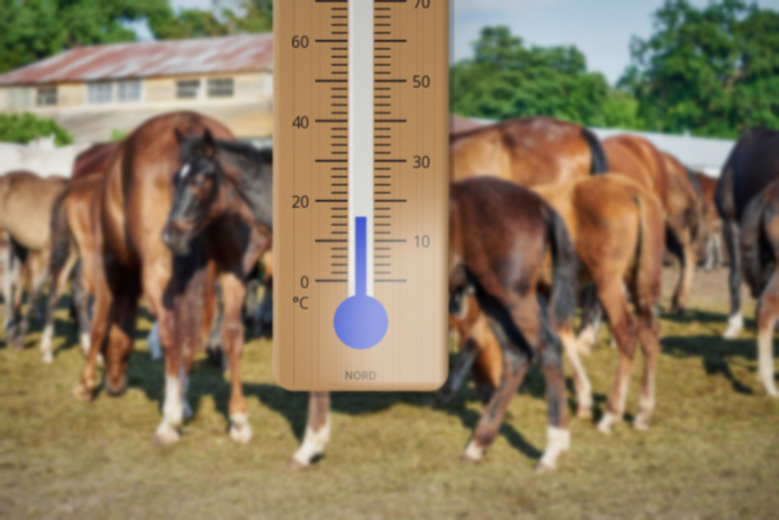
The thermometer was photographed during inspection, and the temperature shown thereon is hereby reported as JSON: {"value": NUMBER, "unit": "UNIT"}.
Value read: {"value": 16, "unit": "°C"}
